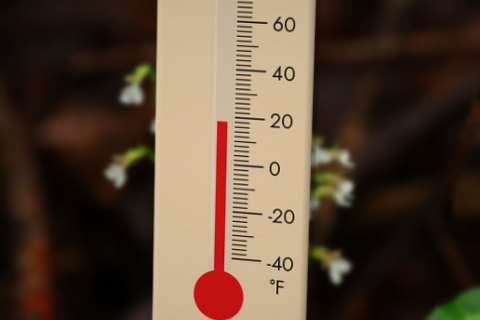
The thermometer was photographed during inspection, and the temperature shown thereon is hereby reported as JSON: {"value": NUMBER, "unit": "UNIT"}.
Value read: {"value": 18, "unit": "°F"}
